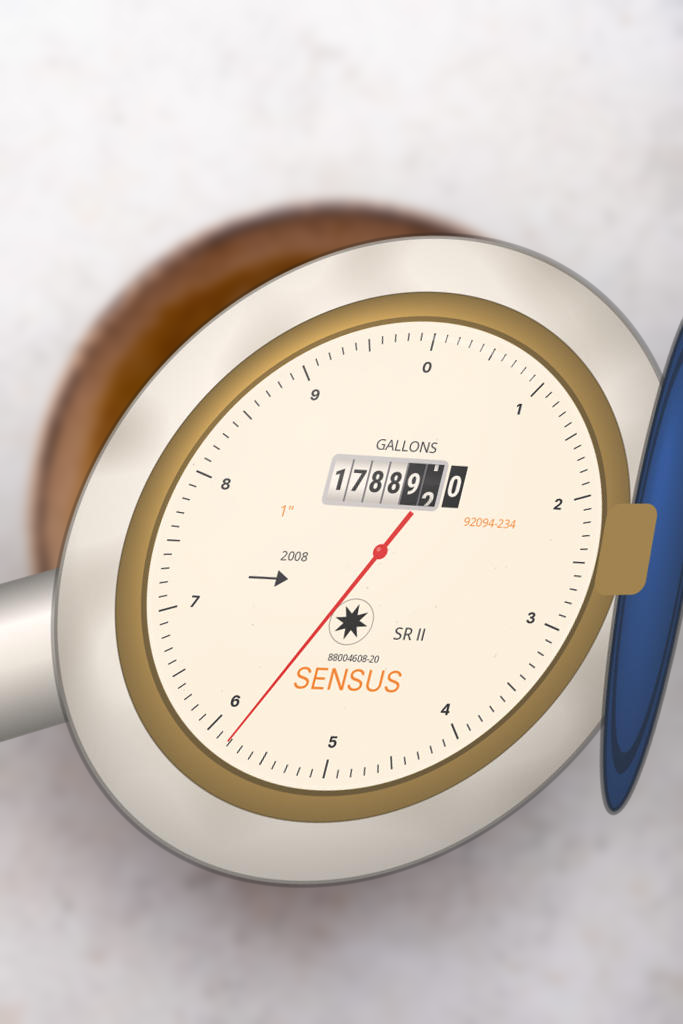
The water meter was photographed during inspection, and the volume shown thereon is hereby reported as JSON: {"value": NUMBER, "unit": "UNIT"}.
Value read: {"value": 1788915.8, "unit": "gal"}
